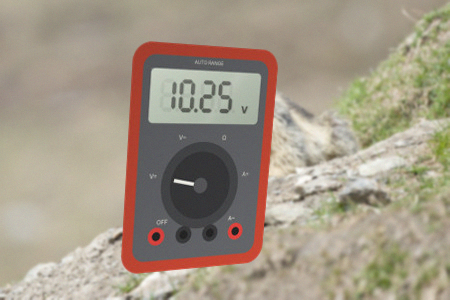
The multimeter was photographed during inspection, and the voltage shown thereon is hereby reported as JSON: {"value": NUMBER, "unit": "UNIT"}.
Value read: {"value": 10.25, "unit": "V"}
